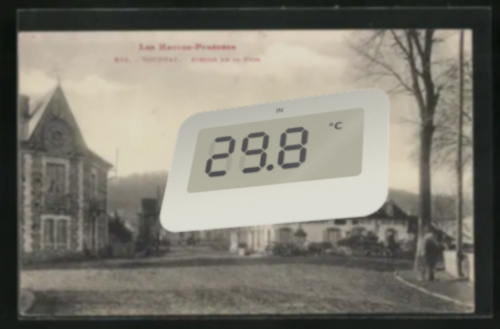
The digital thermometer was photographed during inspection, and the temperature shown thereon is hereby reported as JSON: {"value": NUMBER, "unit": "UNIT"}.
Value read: {"value": 29.8, "unit": "°C"}
